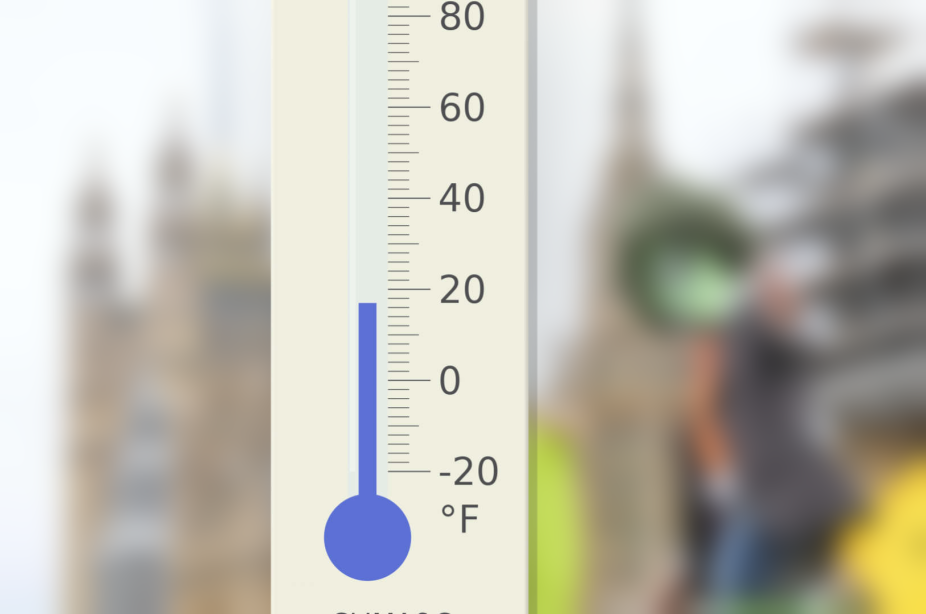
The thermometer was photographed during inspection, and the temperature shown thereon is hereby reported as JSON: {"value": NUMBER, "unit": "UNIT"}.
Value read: {"value": 17, "unit": "°F"}
